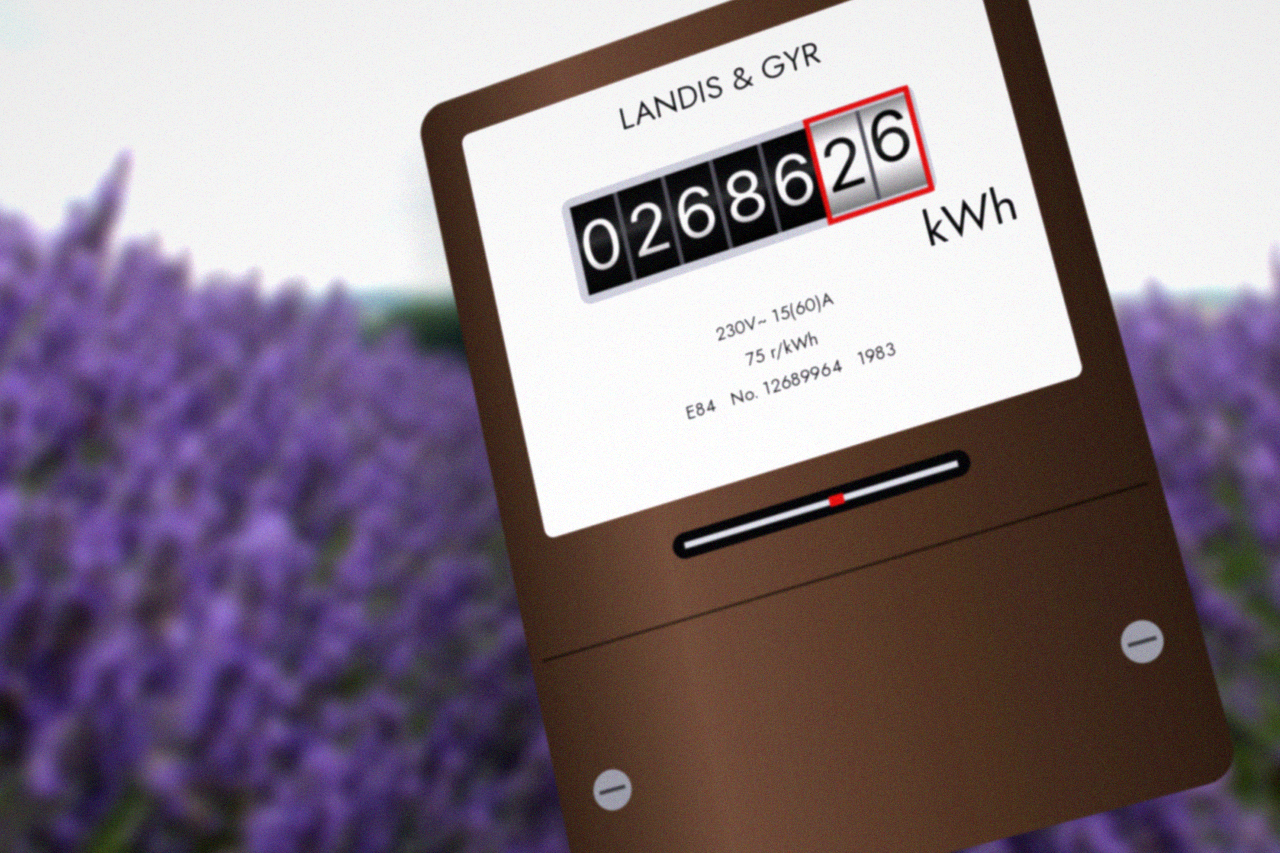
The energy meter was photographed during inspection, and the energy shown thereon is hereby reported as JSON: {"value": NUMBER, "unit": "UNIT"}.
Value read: {"value": 2686.26, "unit": "kWh"}
